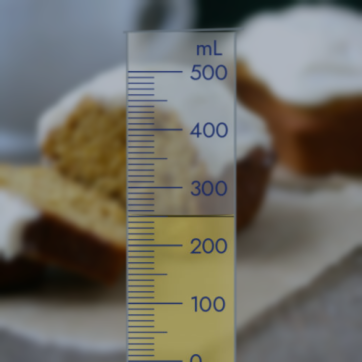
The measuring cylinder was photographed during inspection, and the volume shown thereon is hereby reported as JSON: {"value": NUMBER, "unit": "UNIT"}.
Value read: {"value": 250, "unit": "mL"}
